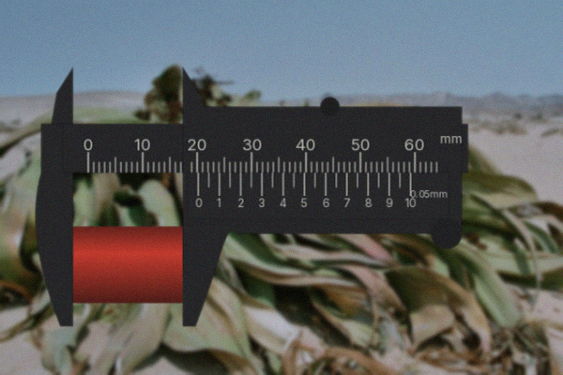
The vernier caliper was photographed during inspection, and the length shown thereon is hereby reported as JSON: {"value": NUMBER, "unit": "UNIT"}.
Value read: {"value": 20.2, "unit": "mm"}
